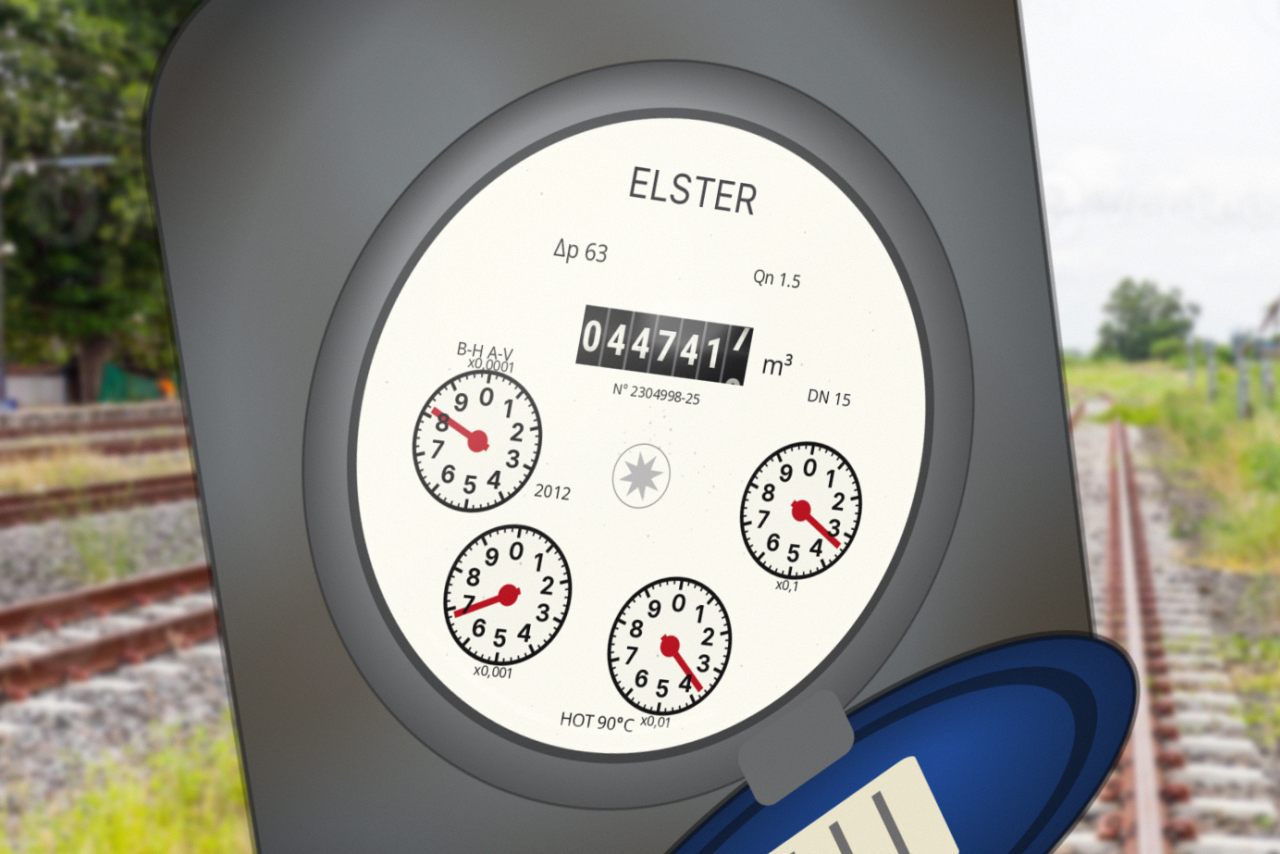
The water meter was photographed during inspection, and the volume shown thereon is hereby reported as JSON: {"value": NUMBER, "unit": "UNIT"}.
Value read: {"value": 447417.3368, "unit": "m³"}
